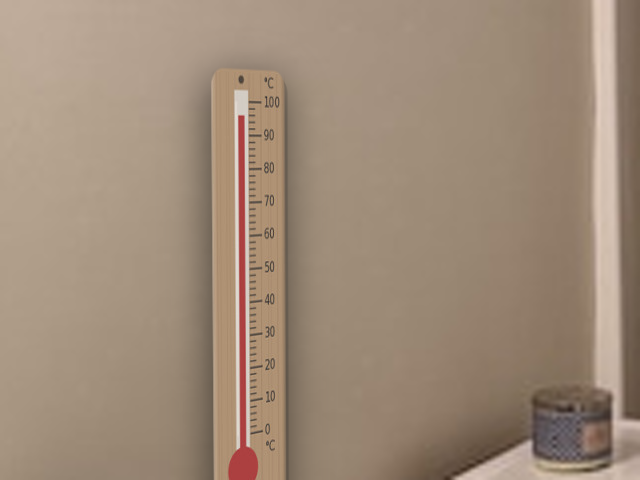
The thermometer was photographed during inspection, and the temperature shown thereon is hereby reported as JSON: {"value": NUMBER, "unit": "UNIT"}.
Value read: {"value": 96, "unit": "°C"}
